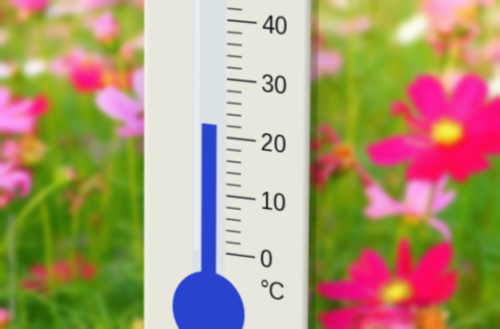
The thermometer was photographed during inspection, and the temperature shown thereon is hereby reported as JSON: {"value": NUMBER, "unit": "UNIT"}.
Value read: {"value": 22, "unit": "°C"}
